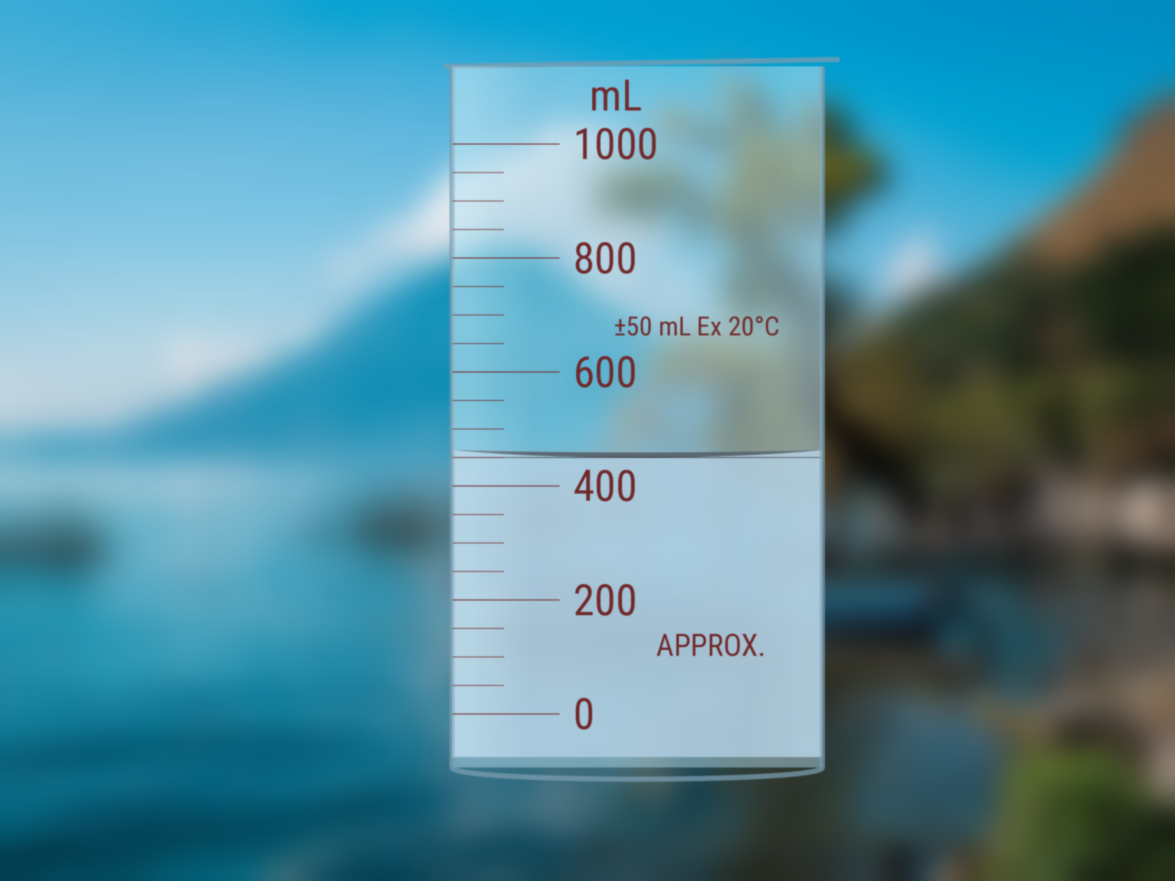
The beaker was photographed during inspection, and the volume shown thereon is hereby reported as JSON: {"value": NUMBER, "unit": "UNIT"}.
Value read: {"value": 450, "unit": "mL"}
